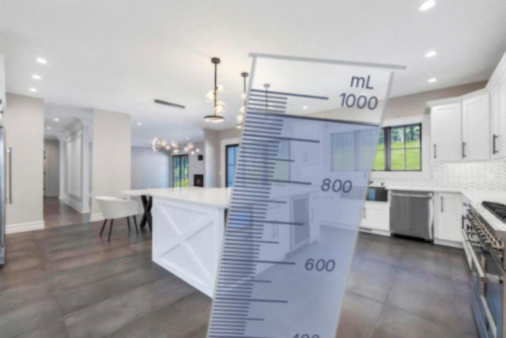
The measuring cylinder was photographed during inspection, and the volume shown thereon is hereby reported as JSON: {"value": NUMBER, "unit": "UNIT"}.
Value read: {"value": 950, "unit": "mL"}
